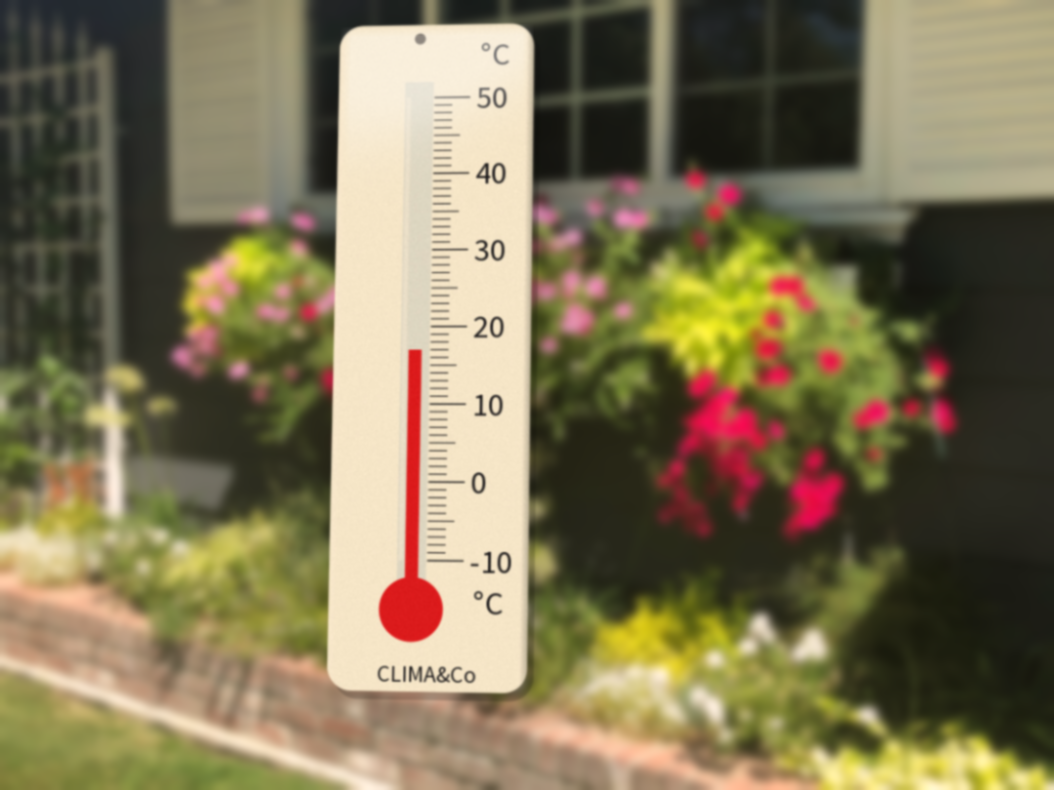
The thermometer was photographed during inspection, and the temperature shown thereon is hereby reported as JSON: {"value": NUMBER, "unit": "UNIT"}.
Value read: {"value": 17, "unit": "°C"}
